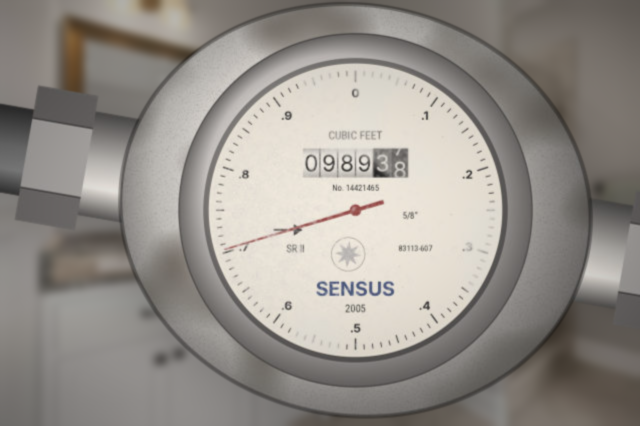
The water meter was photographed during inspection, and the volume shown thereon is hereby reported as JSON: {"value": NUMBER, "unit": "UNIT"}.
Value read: {"value": 98937.70, "unit": "ft³"}
